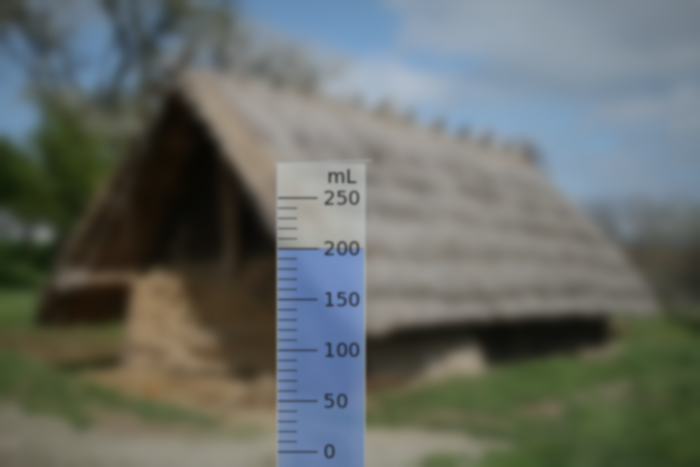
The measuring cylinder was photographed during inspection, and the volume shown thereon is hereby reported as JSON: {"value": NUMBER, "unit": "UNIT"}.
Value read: {"value": 200, "unit": "mL"}
